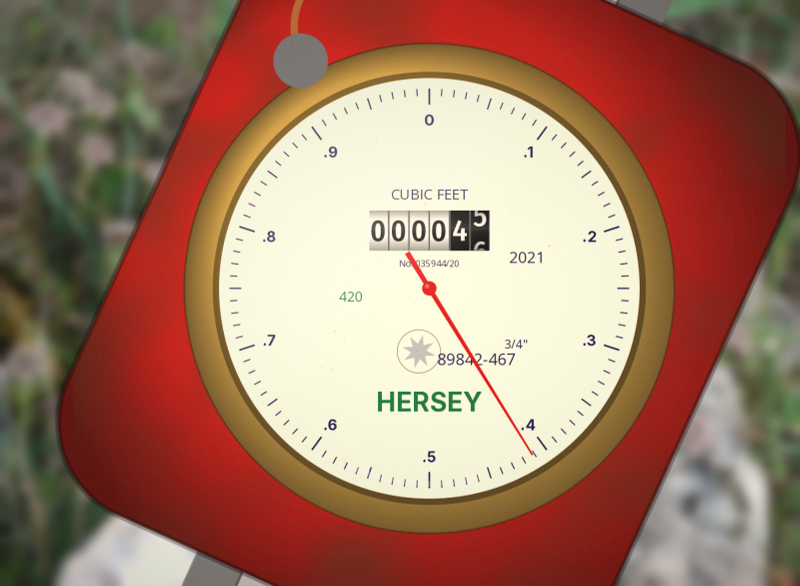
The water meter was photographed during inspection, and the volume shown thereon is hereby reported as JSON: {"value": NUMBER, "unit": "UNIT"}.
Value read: {"value": 45.41, "unit": "ft³"}
